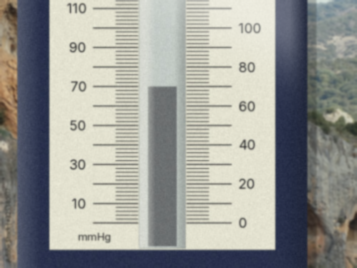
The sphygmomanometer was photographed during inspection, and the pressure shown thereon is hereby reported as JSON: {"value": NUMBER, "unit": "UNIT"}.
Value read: {"value": 70, "unit": "mmHg"}
